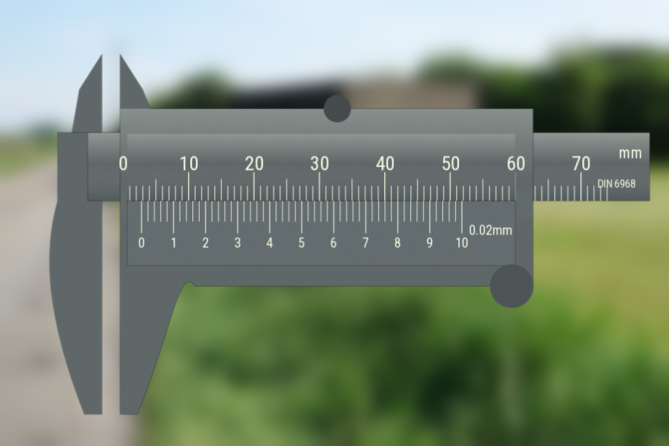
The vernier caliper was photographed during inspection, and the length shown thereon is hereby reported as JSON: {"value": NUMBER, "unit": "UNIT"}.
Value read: {"value": 2.8, "unit": "mm"}
